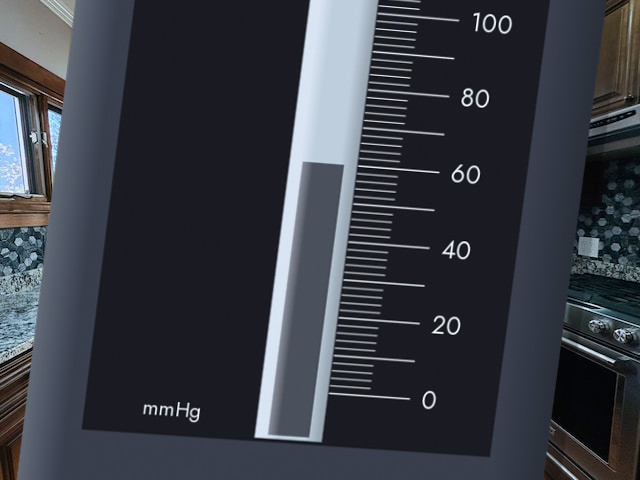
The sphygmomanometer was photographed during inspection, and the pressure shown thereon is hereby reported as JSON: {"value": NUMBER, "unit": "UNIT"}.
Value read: {"value": 60, "unit": "mmHg"}
